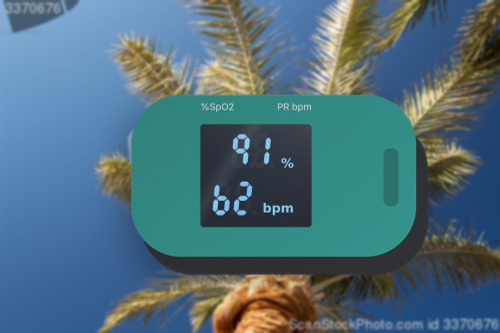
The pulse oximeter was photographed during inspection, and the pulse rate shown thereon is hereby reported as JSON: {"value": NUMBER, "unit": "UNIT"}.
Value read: {"value": 62, "unit": "bpm"}
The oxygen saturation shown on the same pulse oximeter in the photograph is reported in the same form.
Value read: {"value": 91, "unit": "%"}
